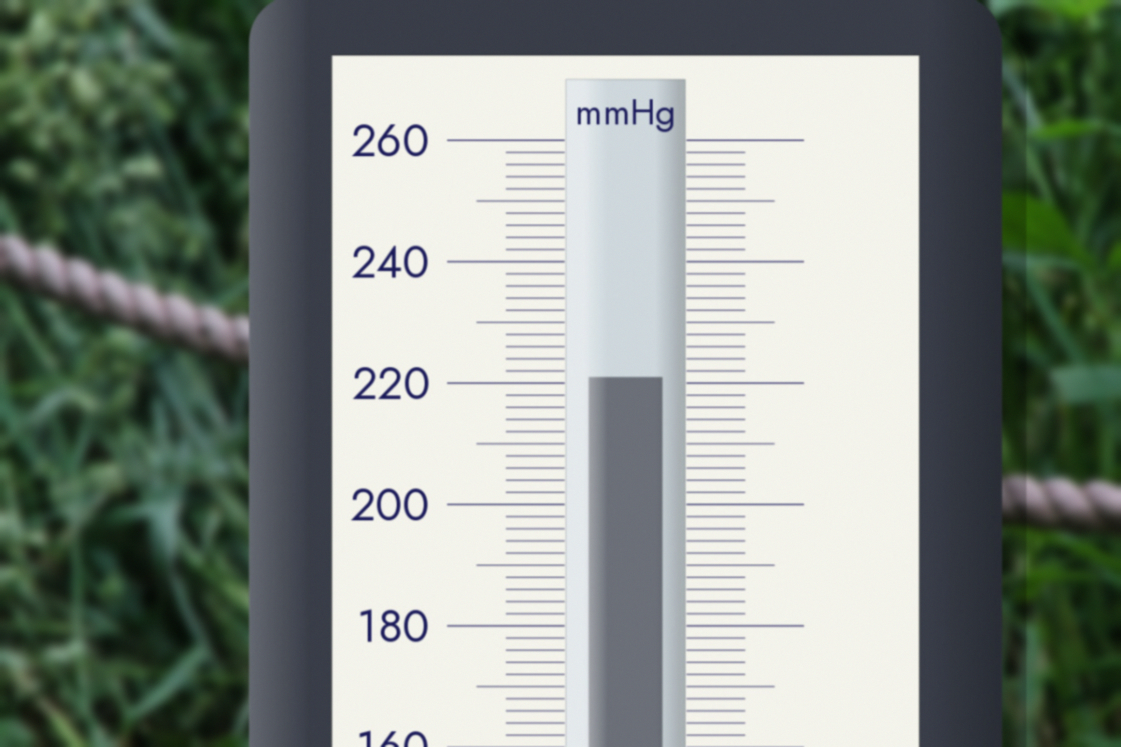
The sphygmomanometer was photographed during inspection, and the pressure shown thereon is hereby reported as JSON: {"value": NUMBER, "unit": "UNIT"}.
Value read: {"value": 221, "unit": "mmHg"}
